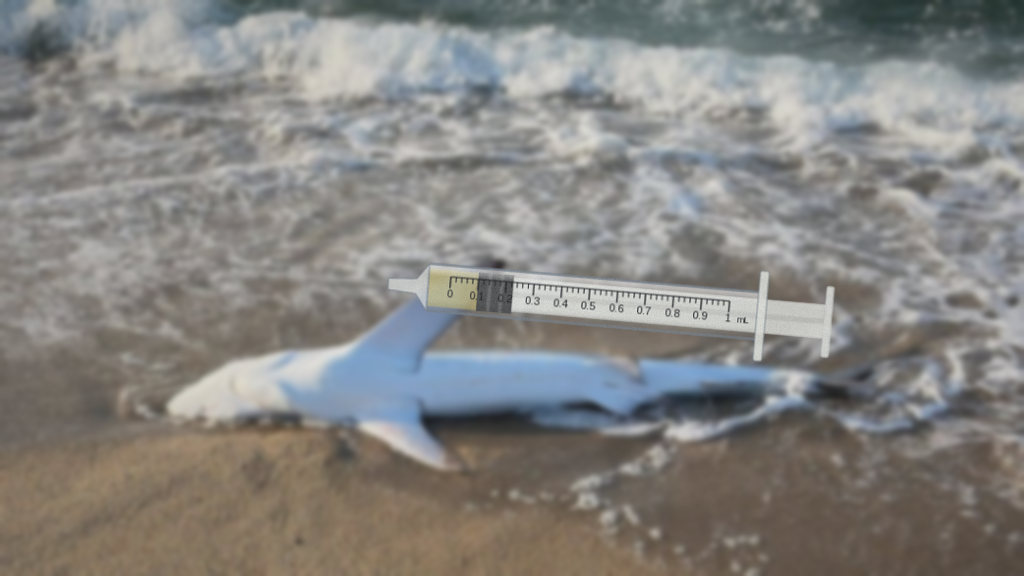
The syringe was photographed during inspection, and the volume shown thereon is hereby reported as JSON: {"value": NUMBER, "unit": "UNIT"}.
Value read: {"value": 0.1, "unit": "mL"}
